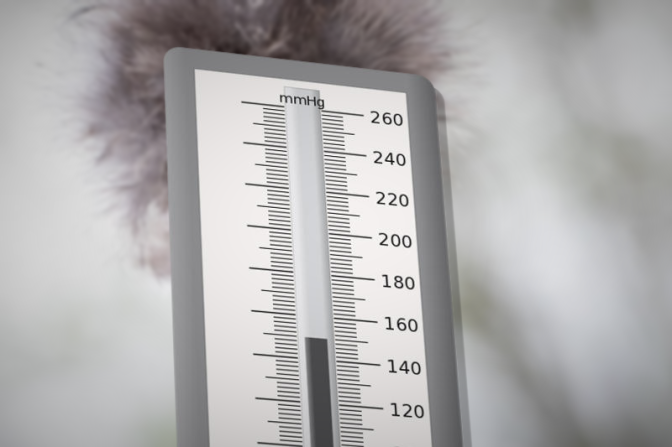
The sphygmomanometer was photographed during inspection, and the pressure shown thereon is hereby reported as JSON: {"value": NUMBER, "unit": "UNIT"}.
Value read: {"value": 150, "unit": "mmHg"}
